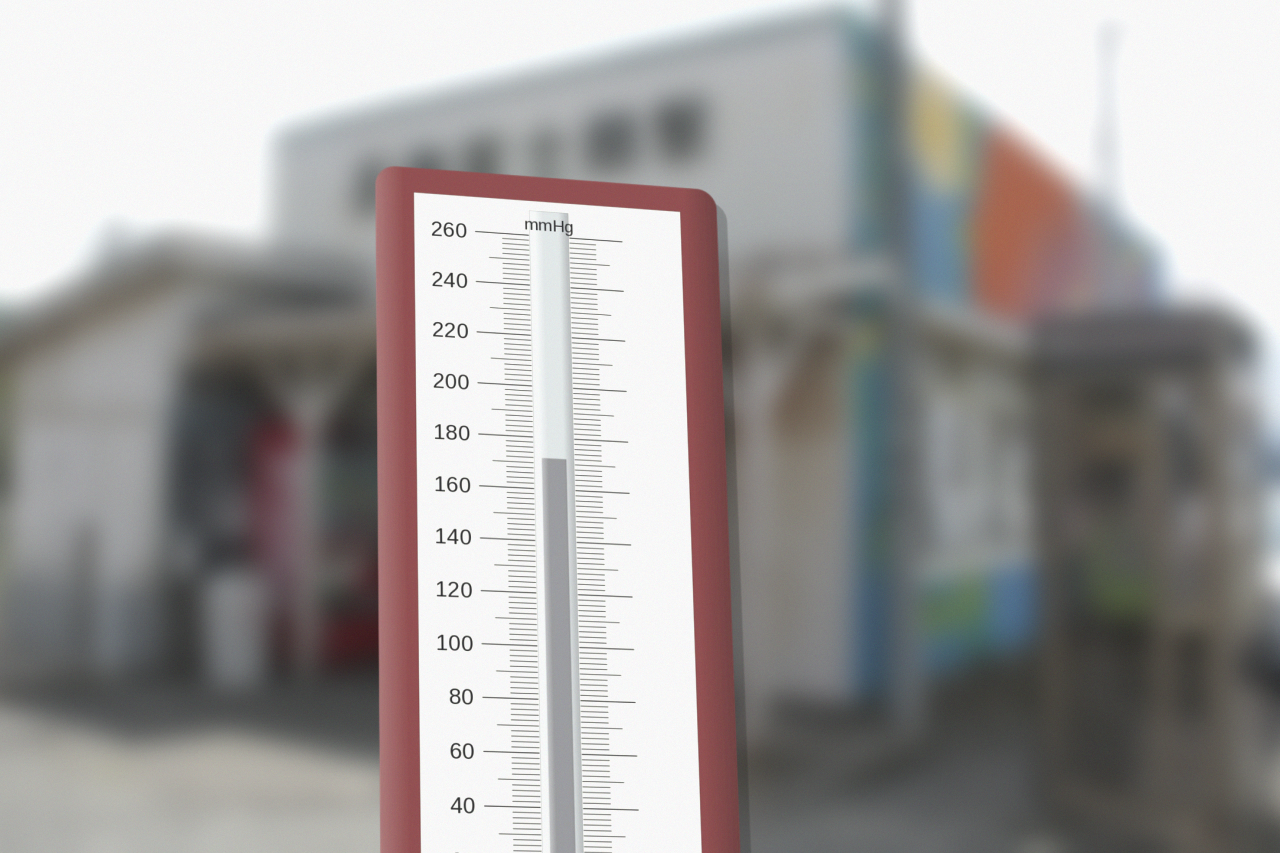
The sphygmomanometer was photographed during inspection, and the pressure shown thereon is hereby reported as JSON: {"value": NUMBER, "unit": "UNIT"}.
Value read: {"value": 172, "unit": "mmHg"}
